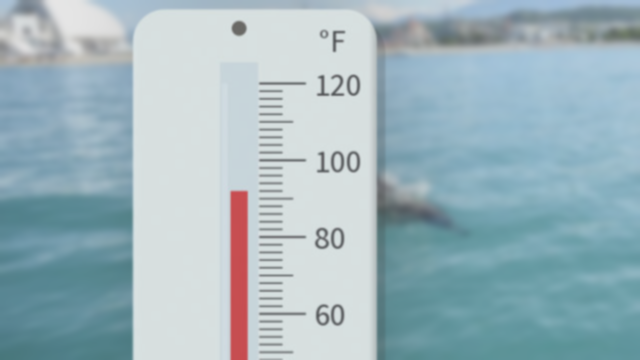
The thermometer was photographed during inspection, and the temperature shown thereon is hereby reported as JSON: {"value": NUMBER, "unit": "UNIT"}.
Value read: {"value": 92, "unit": "°F"}
